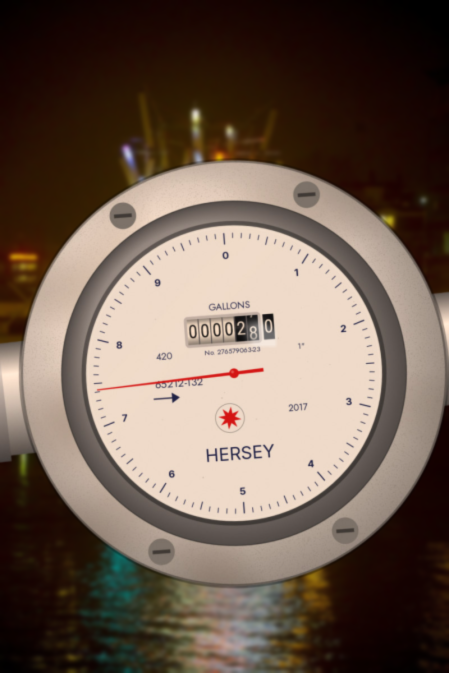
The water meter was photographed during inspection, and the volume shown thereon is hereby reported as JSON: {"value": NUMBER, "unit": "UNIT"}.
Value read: {"value": 277.4, "unit": "gal"}
